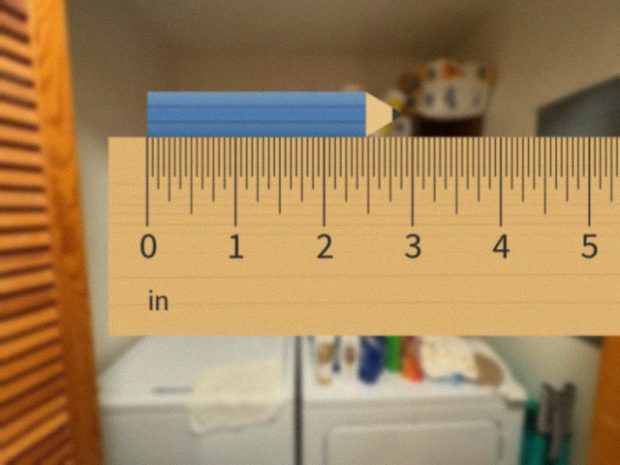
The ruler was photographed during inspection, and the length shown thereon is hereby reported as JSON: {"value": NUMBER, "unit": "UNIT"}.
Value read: {"value": 2.875, "unit": "in"}
